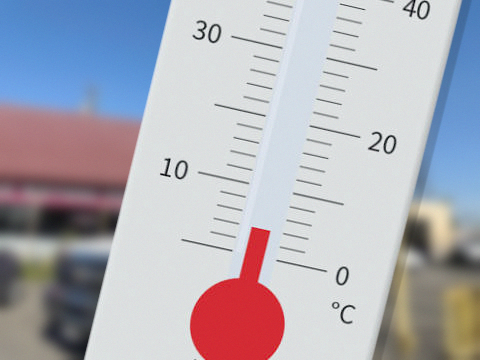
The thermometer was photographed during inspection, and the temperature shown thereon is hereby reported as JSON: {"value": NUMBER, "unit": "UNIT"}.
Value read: {"value": 4, "unit": "°C"}
